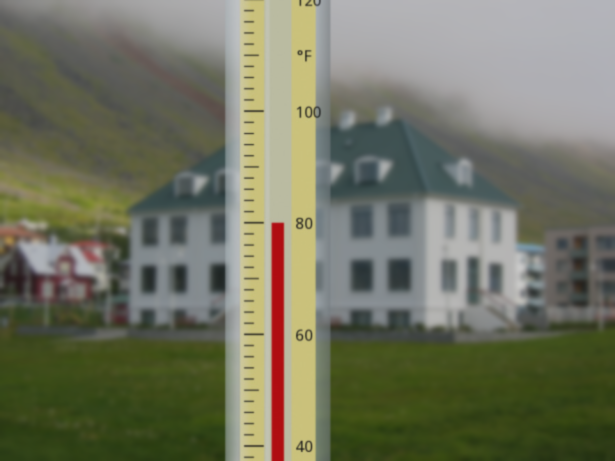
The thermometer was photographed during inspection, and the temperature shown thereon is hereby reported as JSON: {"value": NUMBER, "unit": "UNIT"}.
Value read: {"value": 80, "unit": "°F"}
